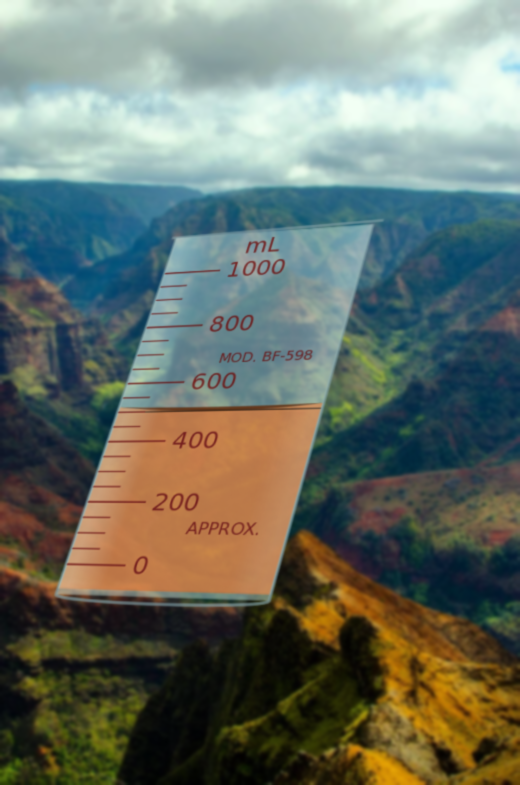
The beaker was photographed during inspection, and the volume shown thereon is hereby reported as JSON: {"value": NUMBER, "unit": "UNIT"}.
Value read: {"value": 500, "unit": "mL"}
